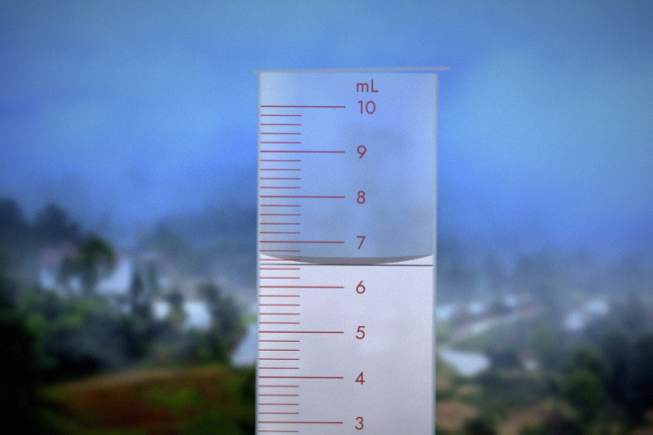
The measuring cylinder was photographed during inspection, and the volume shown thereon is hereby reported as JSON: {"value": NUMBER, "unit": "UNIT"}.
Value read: {"value": 6.5, "unit": "mL"}
